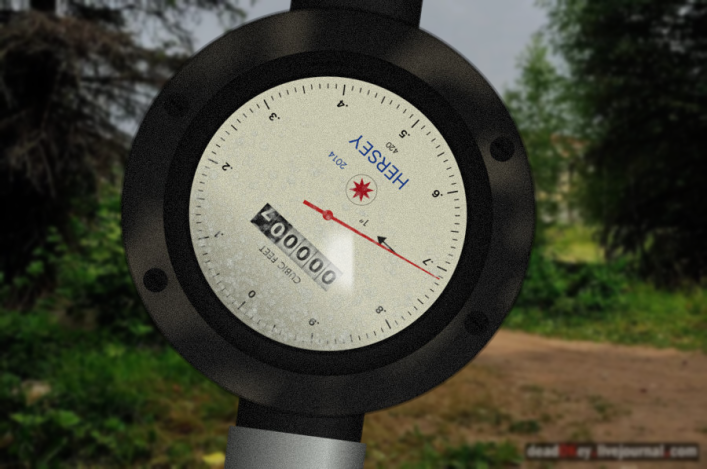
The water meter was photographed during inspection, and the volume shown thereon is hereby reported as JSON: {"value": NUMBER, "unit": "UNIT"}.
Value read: {"value": 6.71, "unit": "ft³"}
